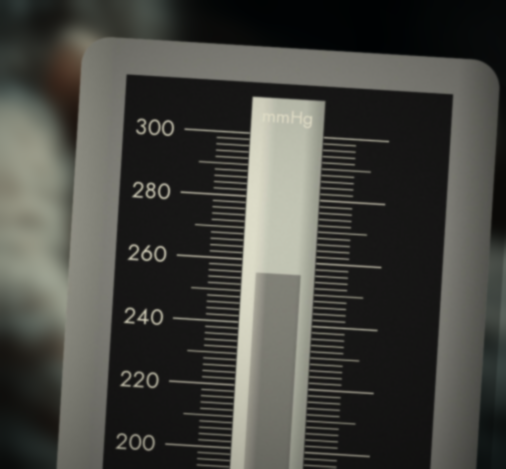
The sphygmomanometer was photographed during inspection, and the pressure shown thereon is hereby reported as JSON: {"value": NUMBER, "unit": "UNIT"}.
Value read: {"value": 256, "unit": "mmHg"}
